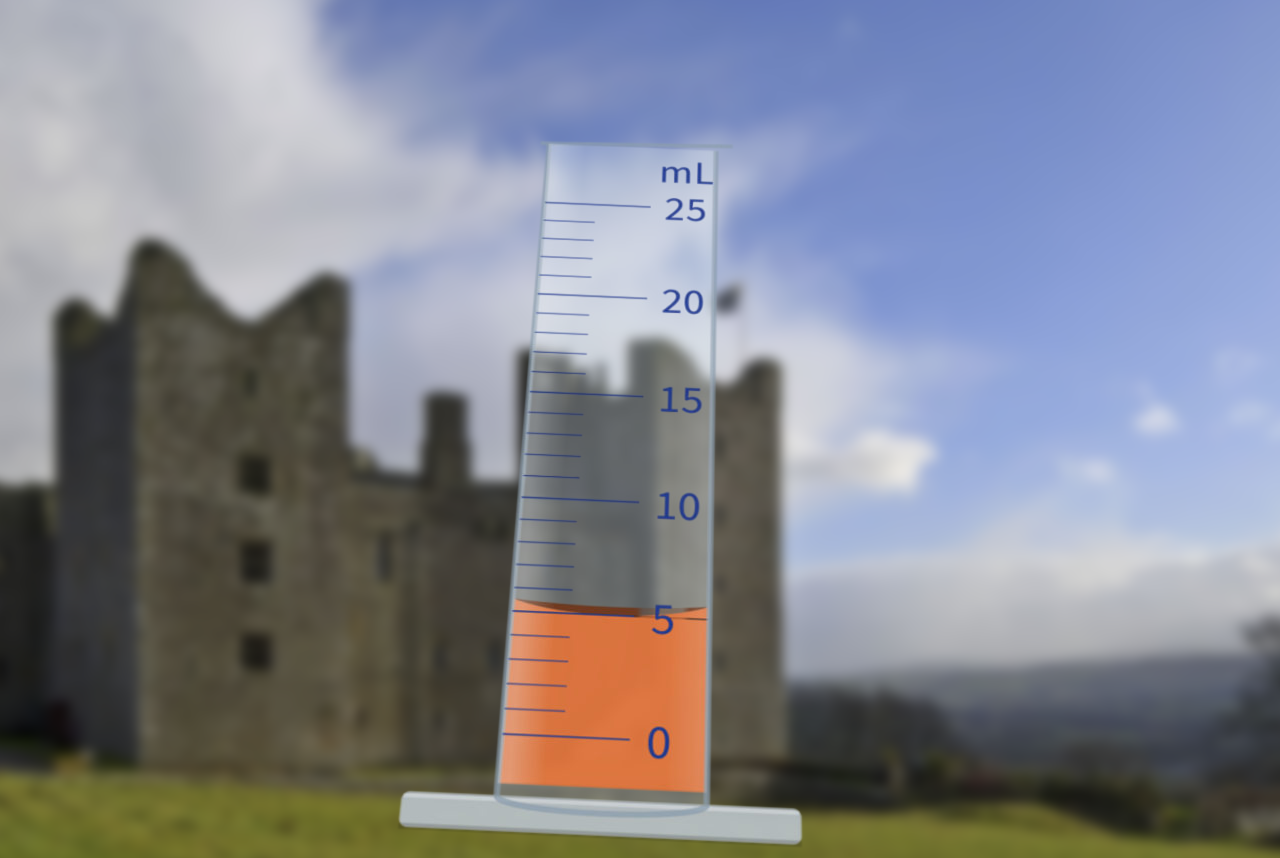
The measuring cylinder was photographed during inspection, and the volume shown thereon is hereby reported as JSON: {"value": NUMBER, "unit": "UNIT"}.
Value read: {"value": 5, "unit": "mL"}
